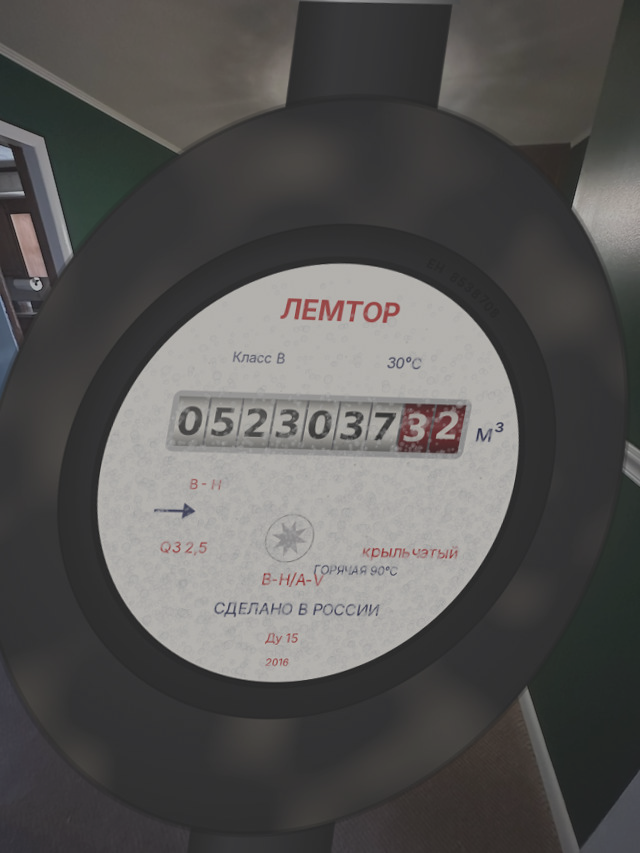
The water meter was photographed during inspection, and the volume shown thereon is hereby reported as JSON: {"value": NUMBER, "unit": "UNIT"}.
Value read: {"value": 523037.32, "unit": "m³"}
